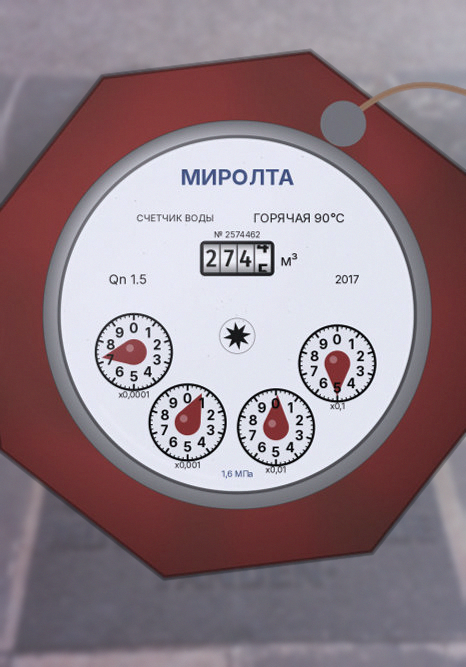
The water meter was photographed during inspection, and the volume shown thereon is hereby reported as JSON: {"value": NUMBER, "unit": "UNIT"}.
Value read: {"value": 2744.5007, "unit": "m³"}
